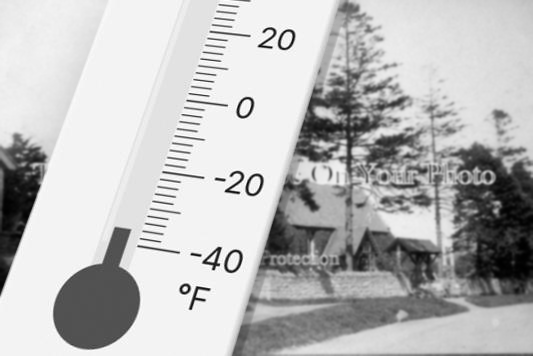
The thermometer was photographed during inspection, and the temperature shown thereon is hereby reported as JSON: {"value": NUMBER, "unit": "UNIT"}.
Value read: {"value": -36, "unit": "°F"}
